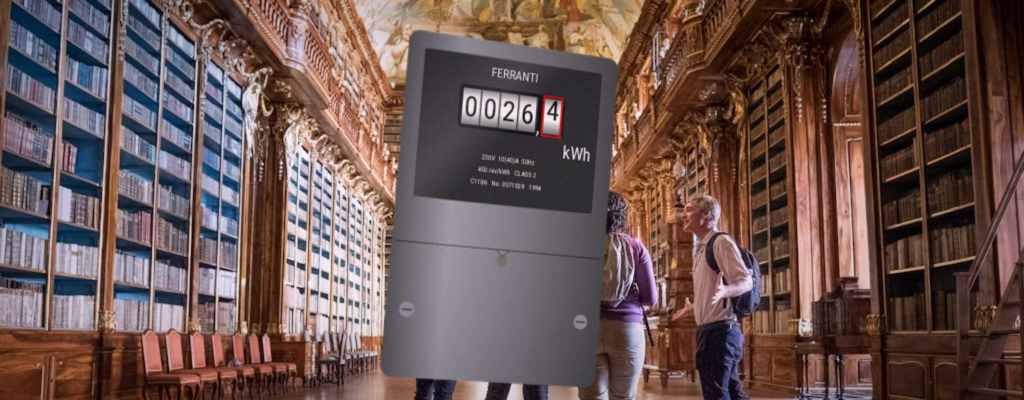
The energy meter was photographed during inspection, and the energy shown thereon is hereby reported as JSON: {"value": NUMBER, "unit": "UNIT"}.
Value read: {"value": 26.4, "unit": "kWh"}
